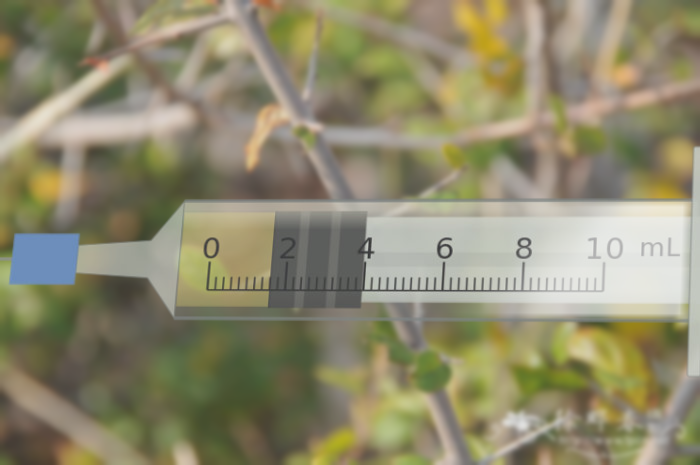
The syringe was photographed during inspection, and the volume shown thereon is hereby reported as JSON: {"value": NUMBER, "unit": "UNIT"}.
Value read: {"value": 1.6, "unit": "mL"}
